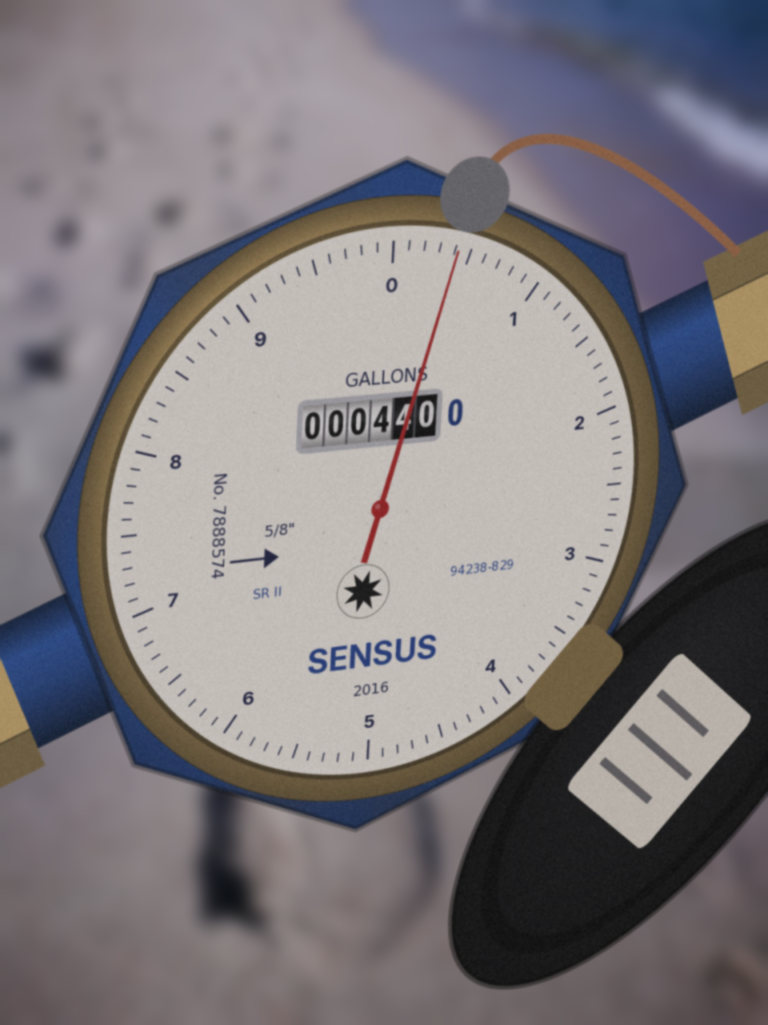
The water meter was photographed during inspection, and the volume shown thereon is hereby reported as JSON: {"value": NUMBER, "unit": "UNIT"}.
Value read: {"value": 4400.4, "unit": "gal"}
